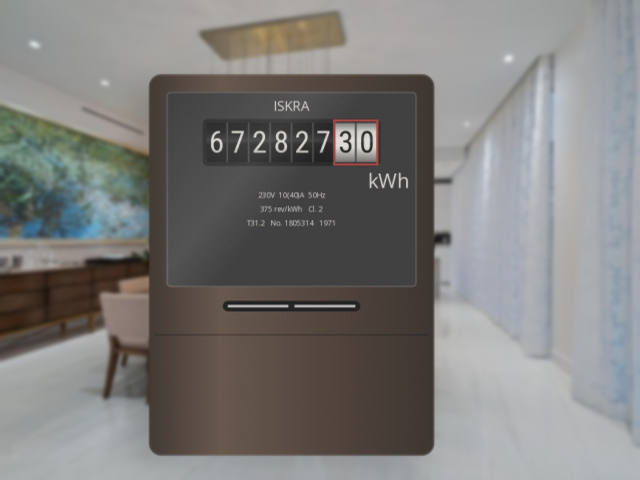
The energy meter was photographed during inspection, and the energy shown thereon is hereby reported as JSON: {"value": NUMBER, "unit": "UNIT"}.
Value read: {"value": 672827.30, "unit": "kWh"}
